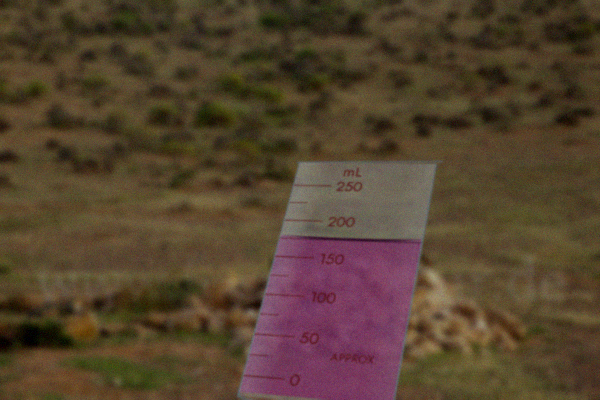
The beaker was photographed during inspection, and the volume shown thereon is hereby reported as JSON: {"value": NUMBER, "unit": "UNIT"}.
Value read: {"value": 175, "unit": "mL"}
